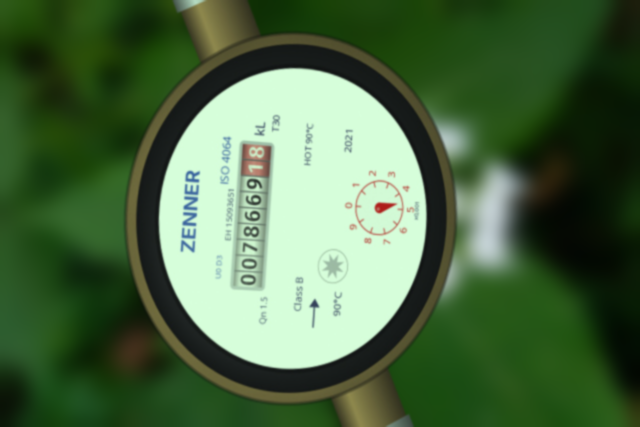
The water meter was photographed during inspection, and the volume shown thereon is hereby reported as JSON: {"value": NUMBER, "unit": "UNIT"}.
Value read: {"value": 78669.184, "unit": "kL"}
